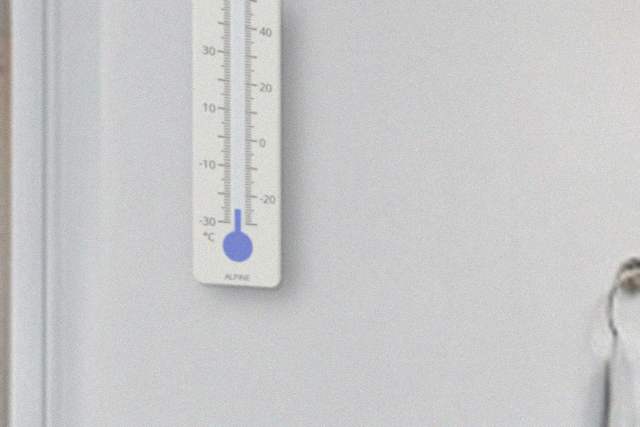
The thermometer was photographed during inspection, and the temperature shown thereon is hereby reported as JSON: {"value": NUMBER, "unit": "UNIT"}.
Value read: {"value": -25, "unit": "°C"}
